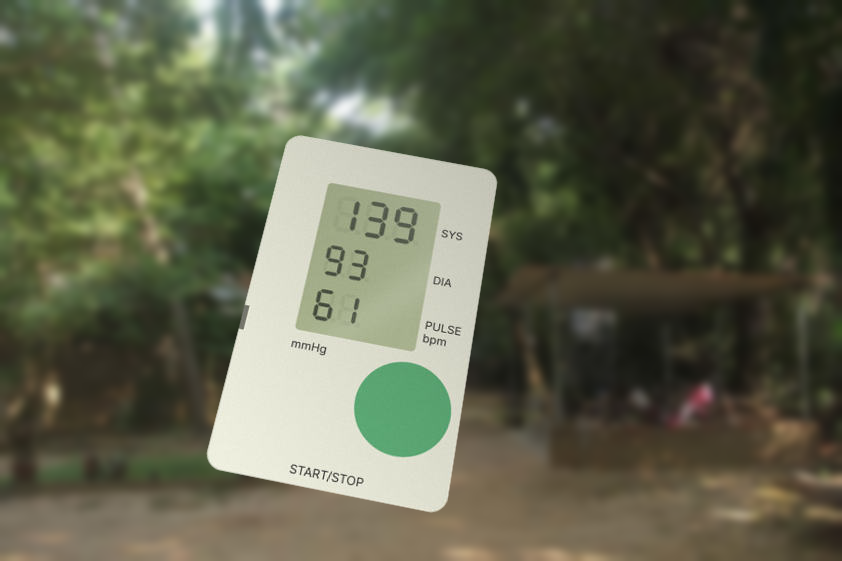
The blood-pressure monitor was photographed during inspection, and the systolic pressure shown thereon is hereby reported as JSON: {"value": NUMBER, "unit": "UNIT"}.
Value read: {"value": 139, "unit": "mmHg"}
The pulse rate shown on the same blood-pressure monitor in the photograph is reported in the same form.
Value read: {"value": 61, "unit": "bpm"}
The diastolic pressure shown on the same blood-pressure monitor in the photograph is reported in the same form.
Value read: {"value": 93, "unit": "mmHg"}
